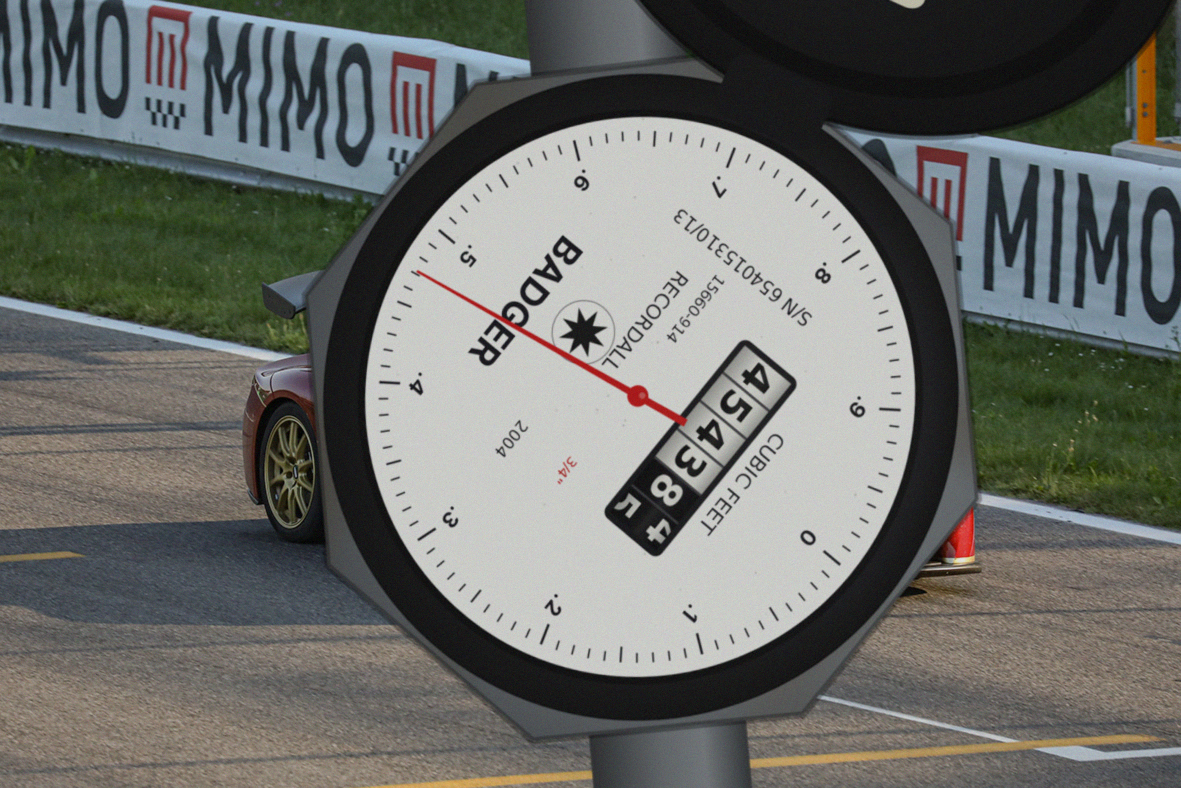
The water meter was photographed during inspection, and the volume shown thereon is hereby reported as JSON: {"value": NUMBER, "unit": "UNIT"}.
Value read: {"value": 454384.47, "unit": "ft³"}
